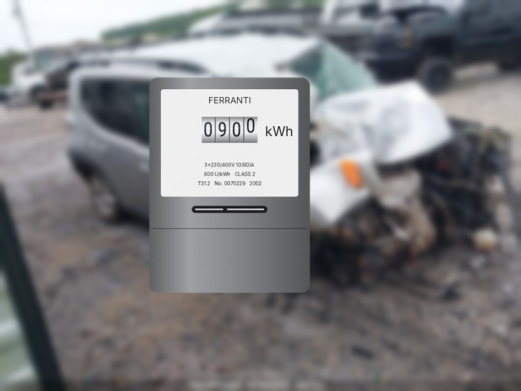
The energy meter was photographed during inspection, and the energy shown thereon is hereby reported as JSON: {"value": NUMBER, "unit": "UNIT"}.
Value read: {"value": 900, "unit": "kWh"}
